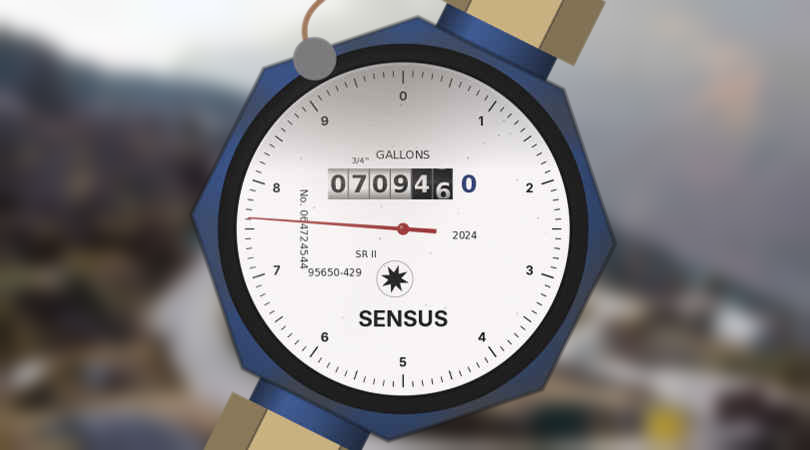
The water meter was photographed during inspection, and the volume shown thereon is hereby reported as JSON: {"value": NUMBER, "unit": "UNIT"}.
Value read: {"value": 709457.6, "unit": "gal"}
